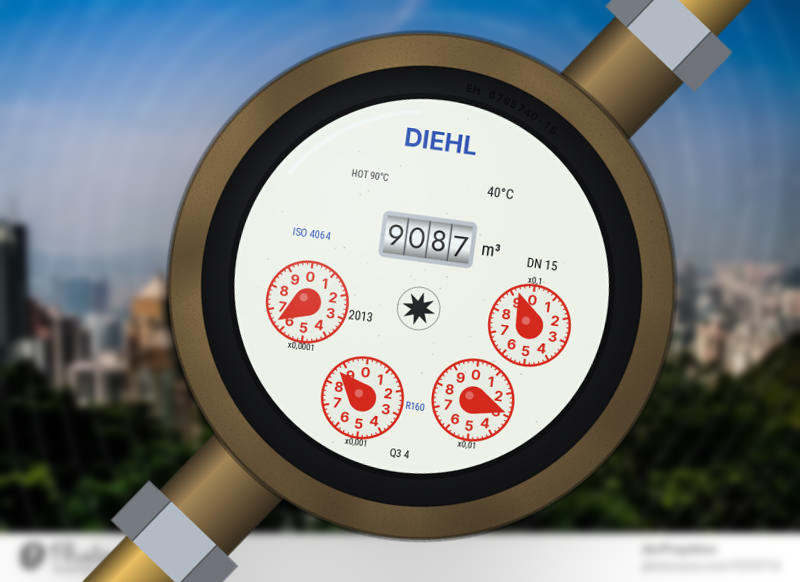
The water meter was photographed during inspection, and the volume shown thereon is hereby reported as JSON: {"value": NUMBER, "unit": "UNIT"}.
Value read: {"value": 9086.9286, "unit": "m³"}
